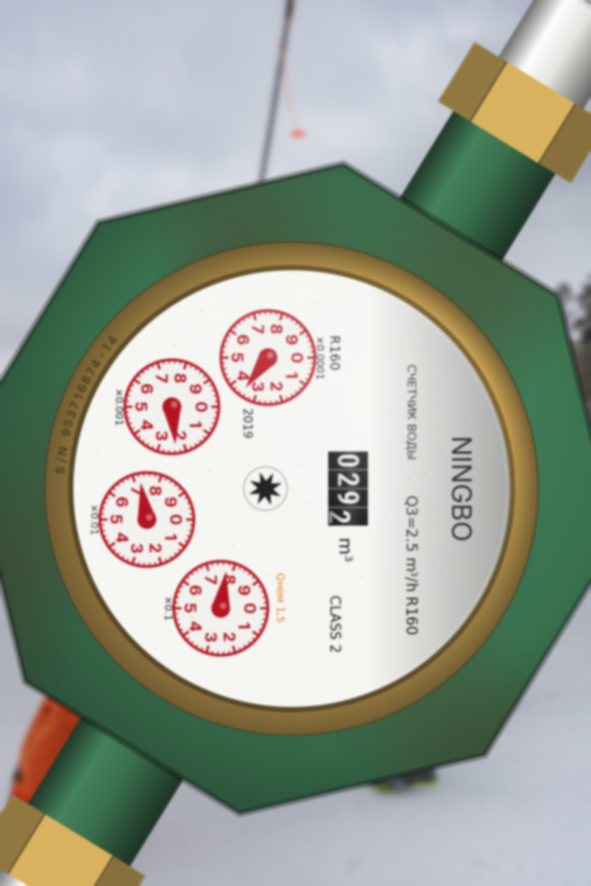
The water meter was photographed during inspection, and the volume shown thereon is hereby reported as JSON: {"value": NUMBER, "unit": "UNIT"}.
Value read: {"value": 291.7723, "unit": "m³"}
